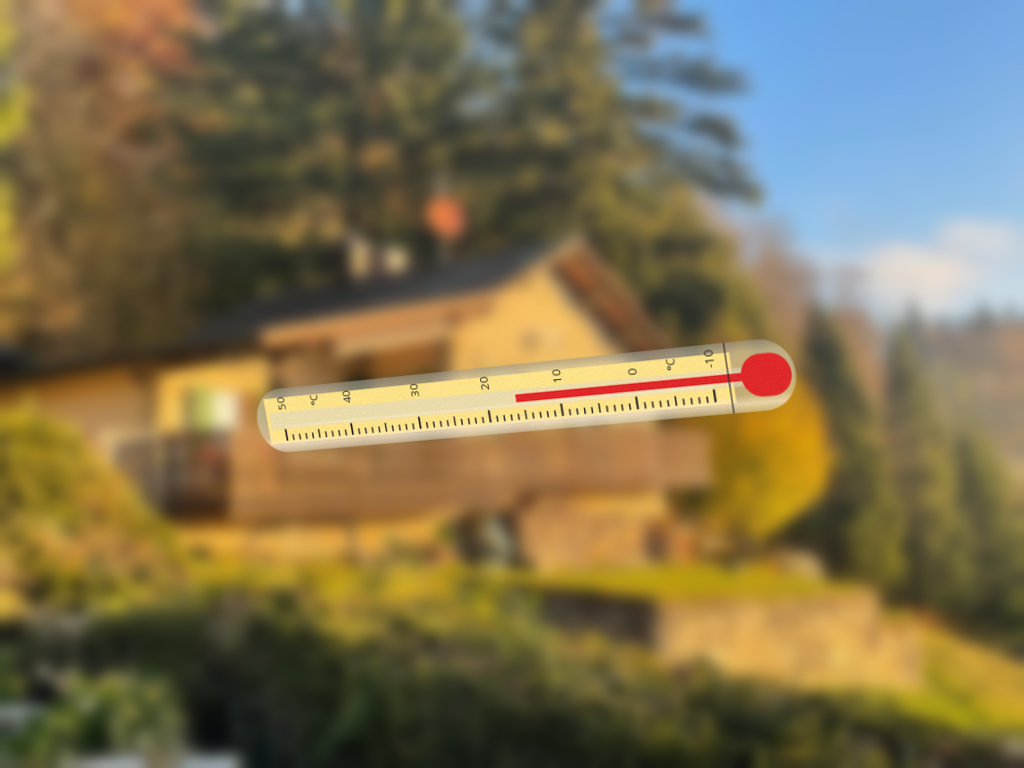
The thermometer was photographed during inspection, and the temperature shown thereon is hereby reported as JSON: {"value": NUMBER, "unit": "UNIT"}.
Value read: {"value": 16, "unit": "°C"}
